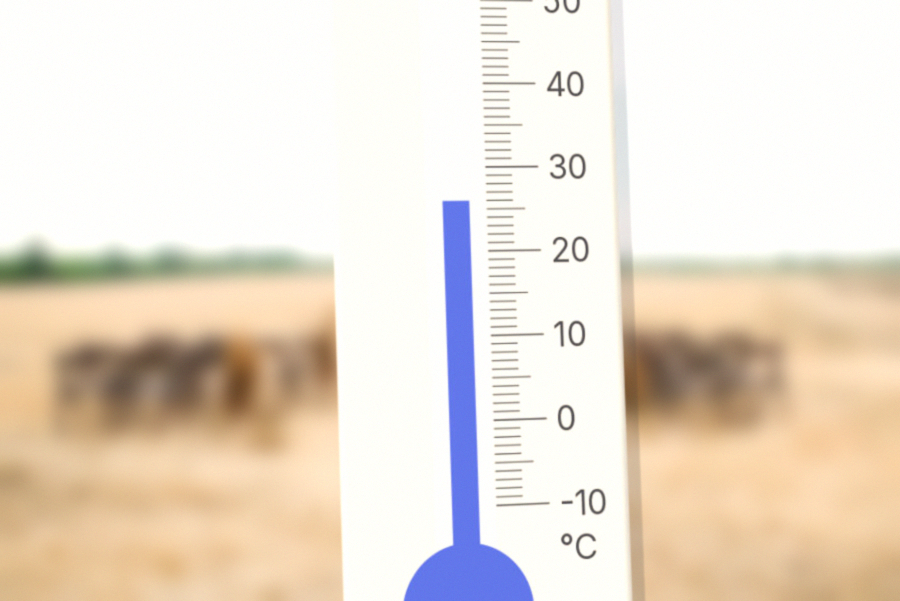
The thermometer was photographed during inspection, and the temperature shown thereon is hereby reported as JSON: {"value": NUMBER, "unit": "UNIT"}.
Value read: {"value": 26, "unit": "°C"}
